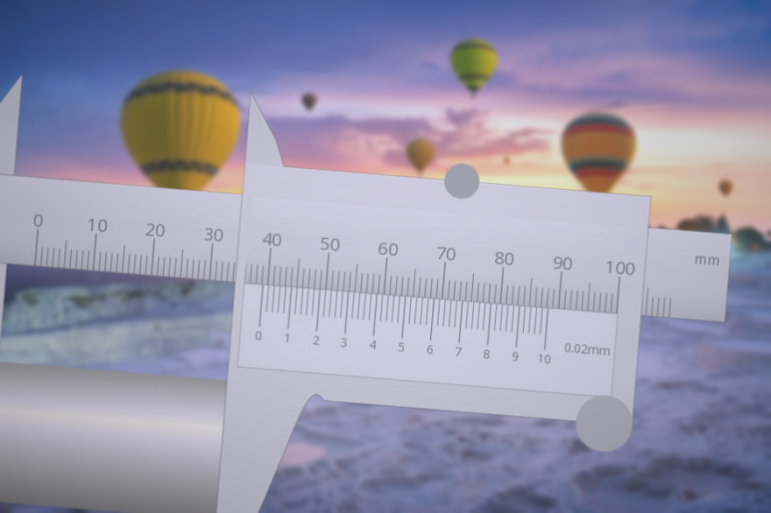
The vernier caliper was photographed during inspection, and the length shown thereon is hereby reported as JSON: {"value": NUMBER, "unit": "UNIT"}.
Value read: {"value": 39.2, "unit": "mm"}
